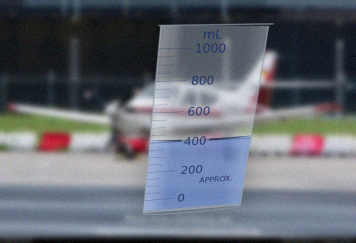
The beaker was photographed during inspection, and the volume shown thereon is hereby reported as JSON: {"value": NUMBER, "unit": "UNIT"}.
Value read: {"value": 400, "unit": "mL"}
